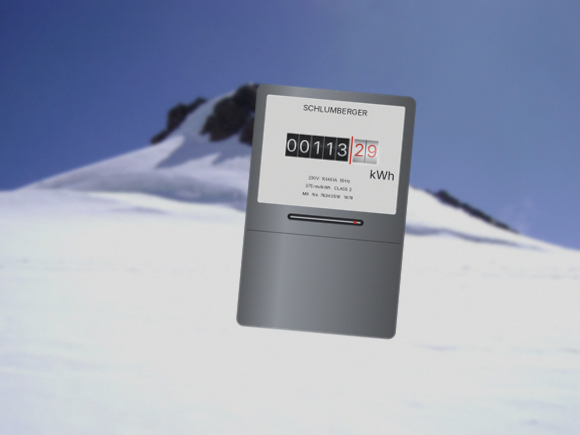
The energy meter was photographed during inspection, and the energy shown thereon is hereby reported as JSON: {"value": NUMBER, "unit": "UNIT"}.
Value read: {"value": 113.29, "unit": "kWh"}
